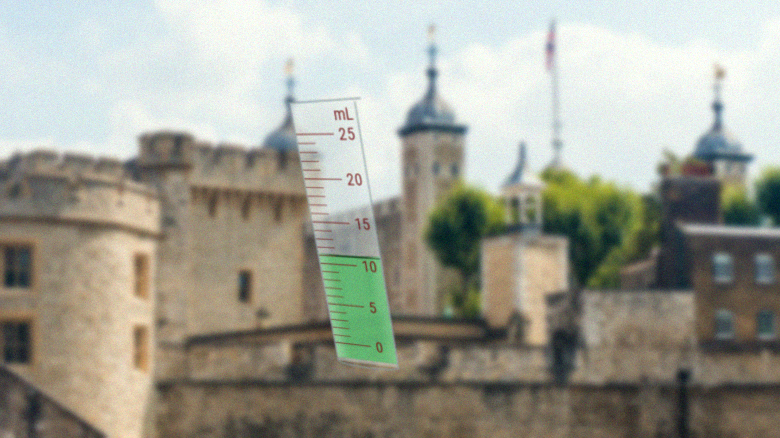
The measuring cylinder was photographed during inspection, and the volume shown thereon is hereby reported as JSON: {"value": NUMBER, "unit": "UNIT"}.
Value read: {"value": 11, "unit": "mL"}
